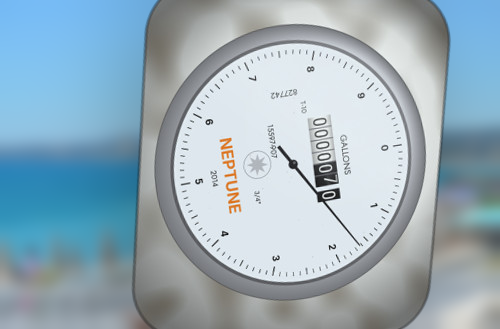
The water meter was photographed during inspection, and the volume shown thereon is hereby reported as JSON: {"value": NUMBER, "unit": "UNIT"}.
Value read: {"value": 71.6, "unit": "gal"}
